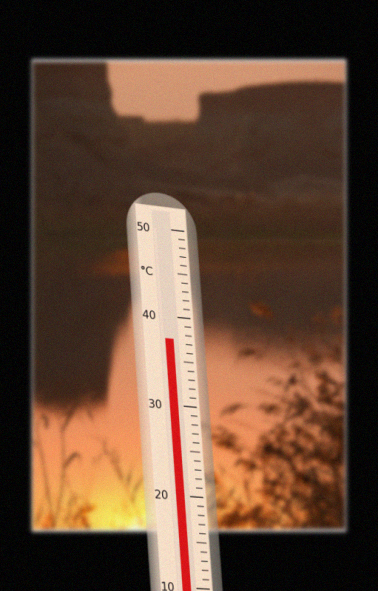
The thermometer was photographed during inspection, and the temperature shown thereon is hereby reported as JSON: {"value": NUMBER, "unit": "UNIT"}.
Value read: {"value": 37.5, "unit": "°C"}
